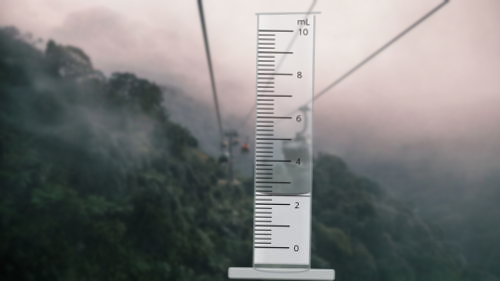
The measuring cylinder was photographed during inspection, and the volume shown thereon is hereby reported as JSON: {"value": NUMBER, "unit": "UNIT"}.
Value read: {"value": 2.4, "unit": "mL"}
